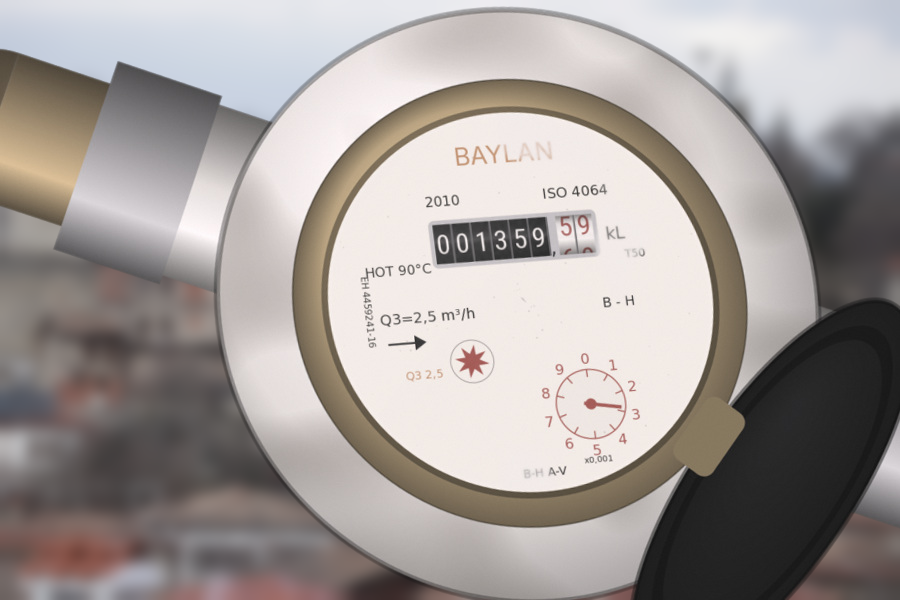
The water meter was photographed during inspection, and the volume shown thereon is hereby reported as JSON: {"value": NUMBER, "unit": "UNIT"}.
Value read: {"value": 1359.592, "unit": "kL"}
